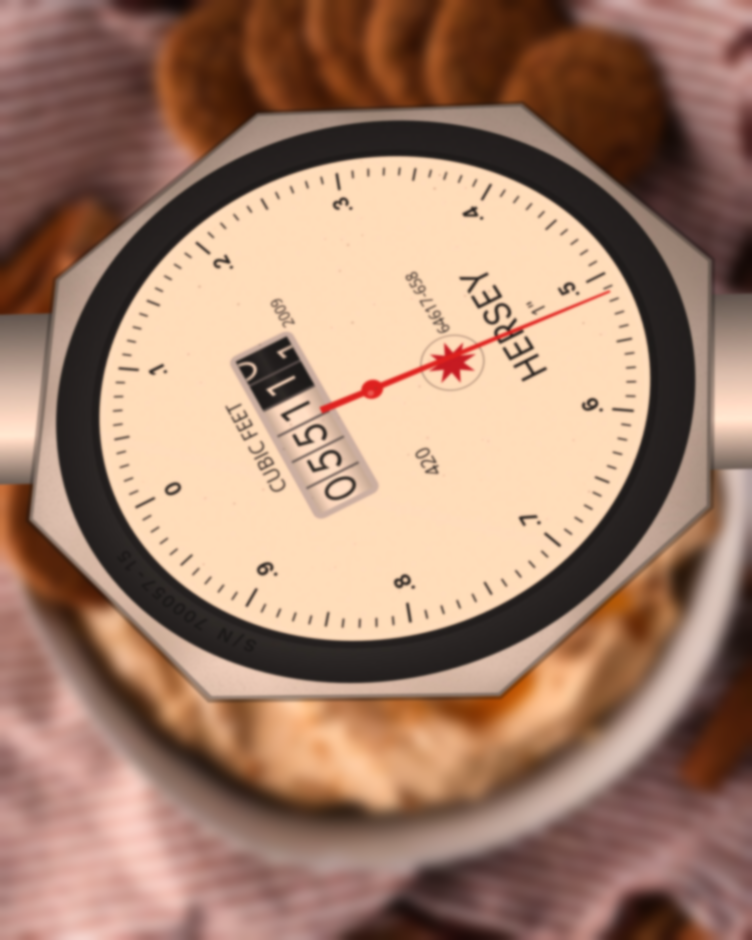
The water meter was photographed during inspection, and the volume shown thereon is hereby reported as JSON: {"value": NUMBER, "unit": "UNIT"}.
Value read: {"value": 55110.51, "unit": "ft³"}
